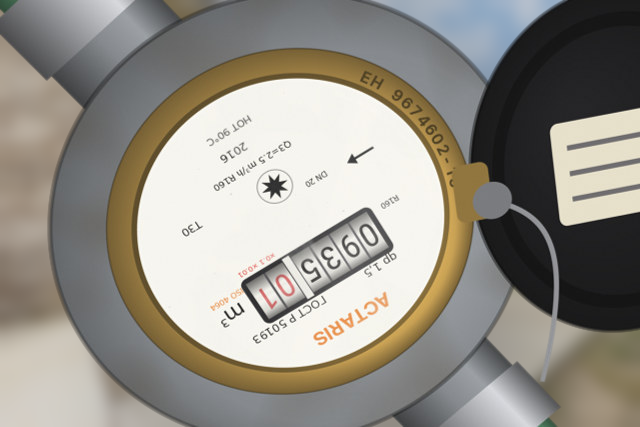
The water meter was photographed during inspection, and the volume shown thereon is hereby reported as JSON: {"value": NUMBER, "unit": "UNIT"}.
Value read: {"value": 935.01, "unit": "m³"}
